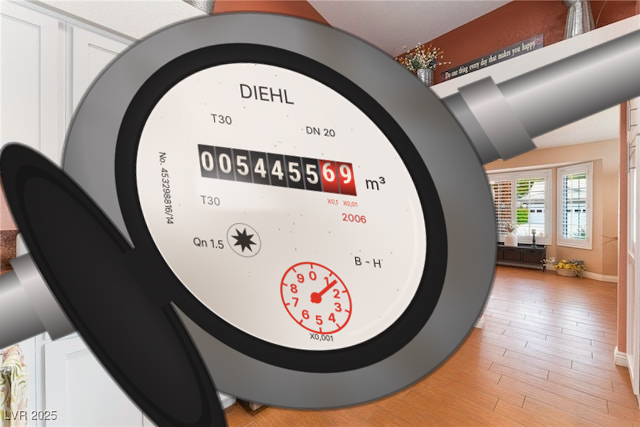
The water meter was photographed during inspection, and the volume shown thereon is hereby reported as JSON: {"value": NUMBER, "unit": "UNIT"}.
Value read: {"value": 54455.691, "unit": "m³"}
